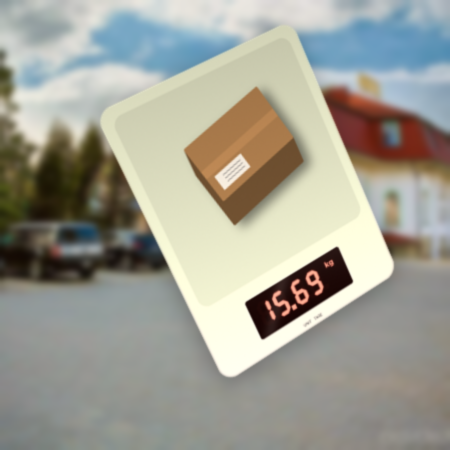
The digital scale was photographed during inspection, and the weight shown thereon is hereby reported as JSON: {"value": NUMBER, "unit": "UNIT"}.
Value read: {"value": 15.69, "unit": "kg"}
